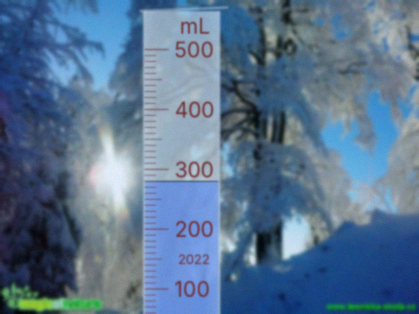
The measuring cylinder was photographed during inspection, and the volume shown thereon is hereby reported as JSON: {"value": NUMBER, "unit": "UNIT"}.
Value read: {"value": 280, "unit": "mL"}
